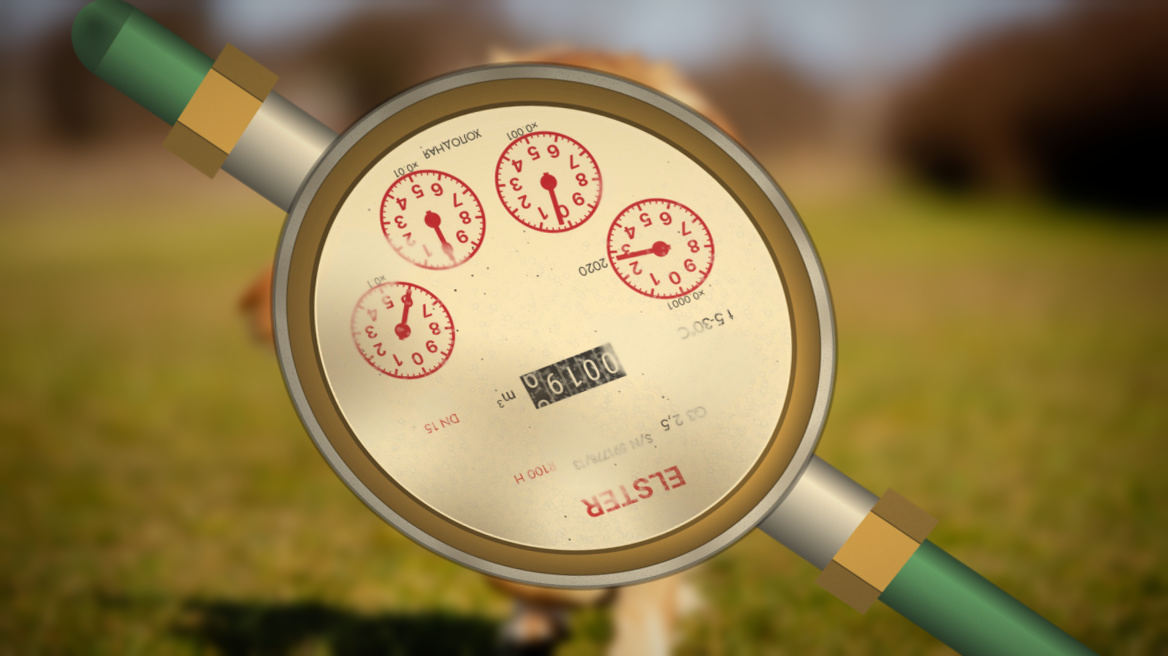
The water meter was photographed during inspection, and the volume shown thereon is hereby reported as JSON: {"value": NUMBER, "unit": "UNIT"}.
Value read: {"value": 198.6002, "unit": "m³"}
